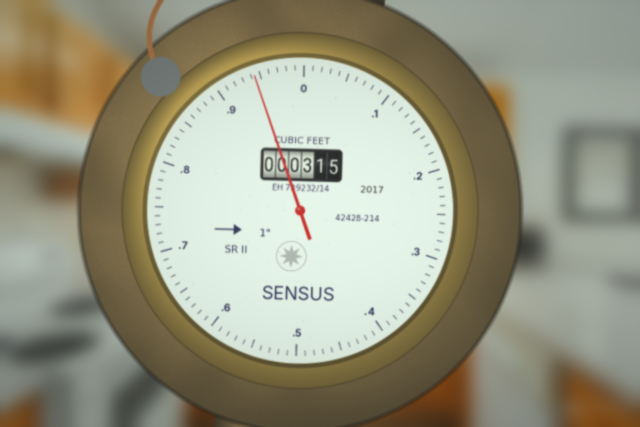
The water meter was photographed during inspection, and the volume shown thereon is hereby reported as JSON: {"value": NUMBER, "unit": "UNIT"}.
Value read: {"value": 314.94, "unit": "ft³"}
